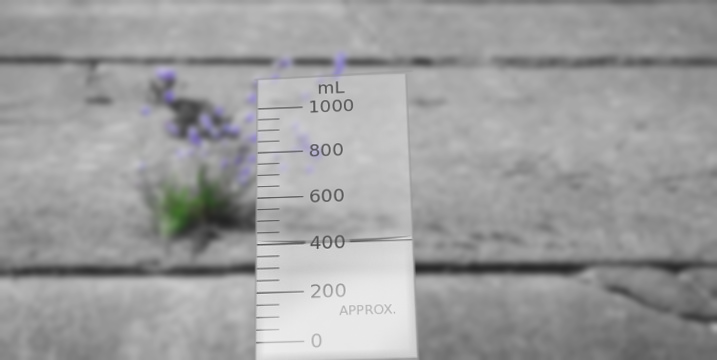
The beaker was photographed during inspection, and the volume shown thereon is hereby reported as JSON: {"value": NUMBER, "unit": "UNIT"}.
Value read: {"value": 400, "unit": "mL"}
